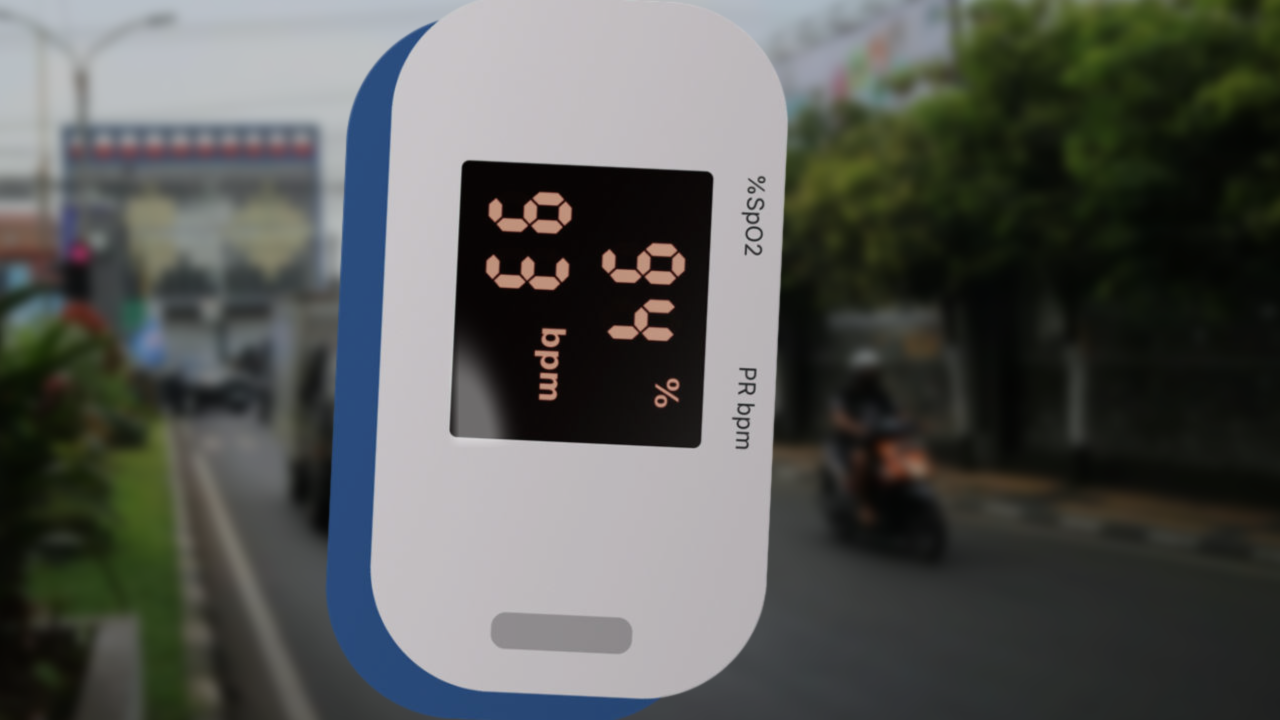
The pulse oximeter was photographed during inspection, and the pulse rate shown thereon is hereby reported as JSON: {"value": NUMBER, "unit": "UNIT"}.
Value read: {"value": 93, "unit": "bpm"}
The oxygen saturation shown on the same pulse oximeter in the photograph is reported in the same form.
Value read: {"value": 94, "unit": "%"}
